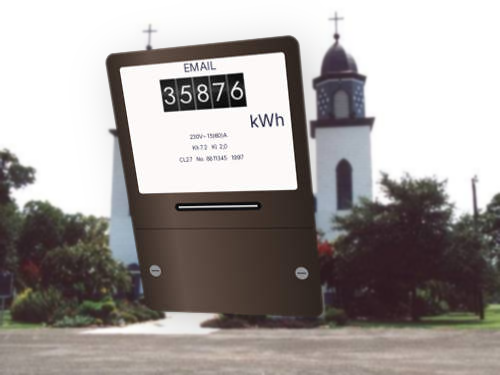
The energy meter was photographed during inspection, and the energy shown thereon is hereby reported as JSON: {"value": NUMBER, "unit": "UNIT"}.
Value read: {"value": 35876, "unit": "kWh"}
